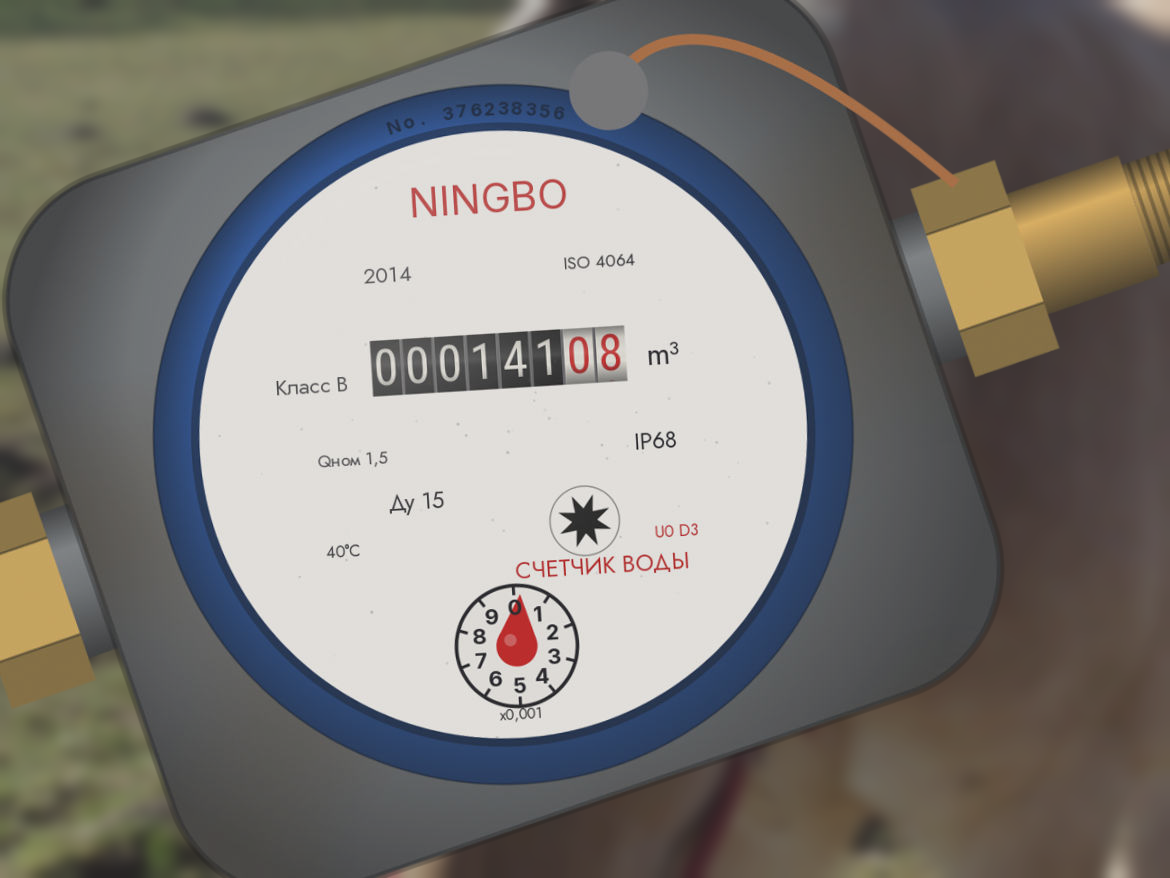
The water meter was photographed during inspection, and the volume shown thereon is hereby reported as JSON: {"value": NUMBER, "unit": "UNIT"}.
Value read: {"value": 141.080, "unit": "m³"}
